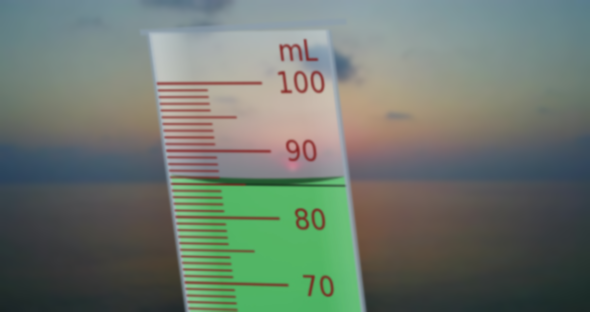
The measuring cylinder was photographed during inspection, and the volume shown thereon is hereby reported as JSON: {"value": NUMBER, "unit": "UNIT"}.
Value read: {"value": 85, "unit": "mL"}
